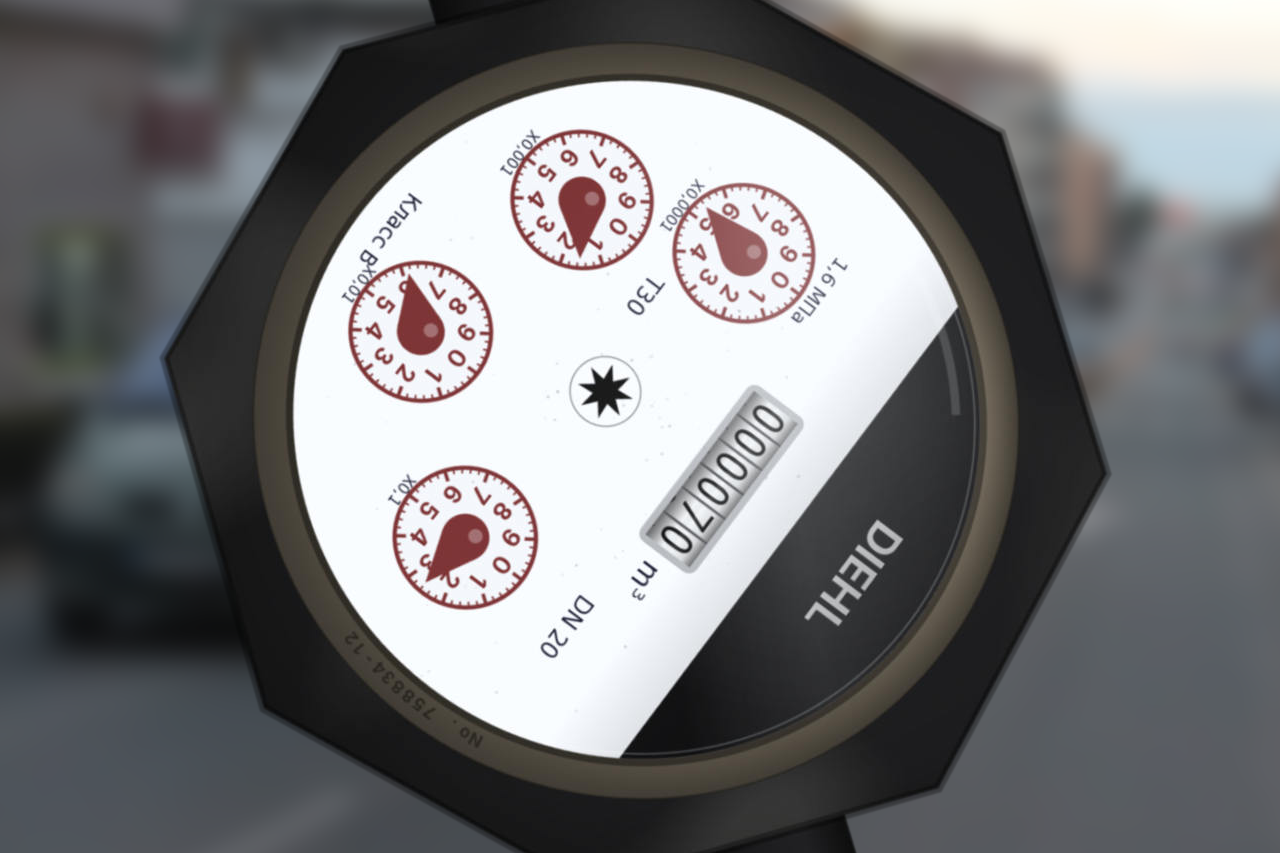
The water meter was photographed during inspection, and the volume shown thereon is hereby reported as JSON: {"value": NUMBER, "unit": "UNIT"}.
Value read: {"value": 70.2615, "unit": "m³"}
